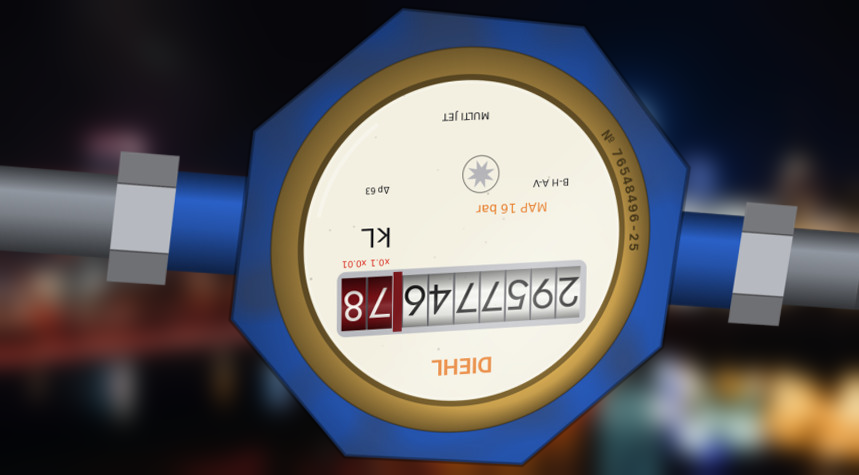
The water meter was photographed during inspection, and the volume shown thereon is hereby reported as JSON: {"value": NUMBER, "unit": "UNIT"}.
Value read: {"value": 2957746.78, "unit": "kL"}
